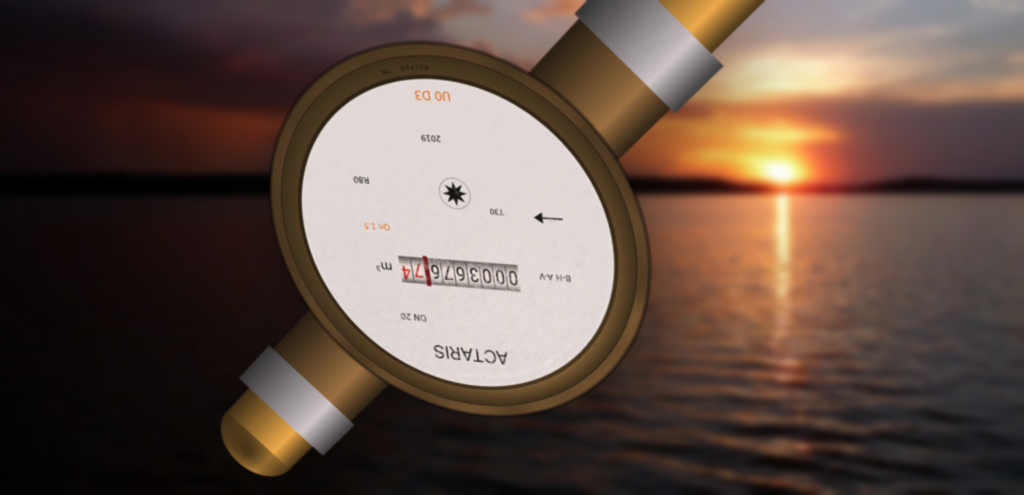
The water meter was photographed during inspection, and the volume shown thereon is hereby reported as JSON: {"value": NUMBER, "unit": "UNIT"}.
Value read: {"value": 3676.74, "unit": "m³"}
